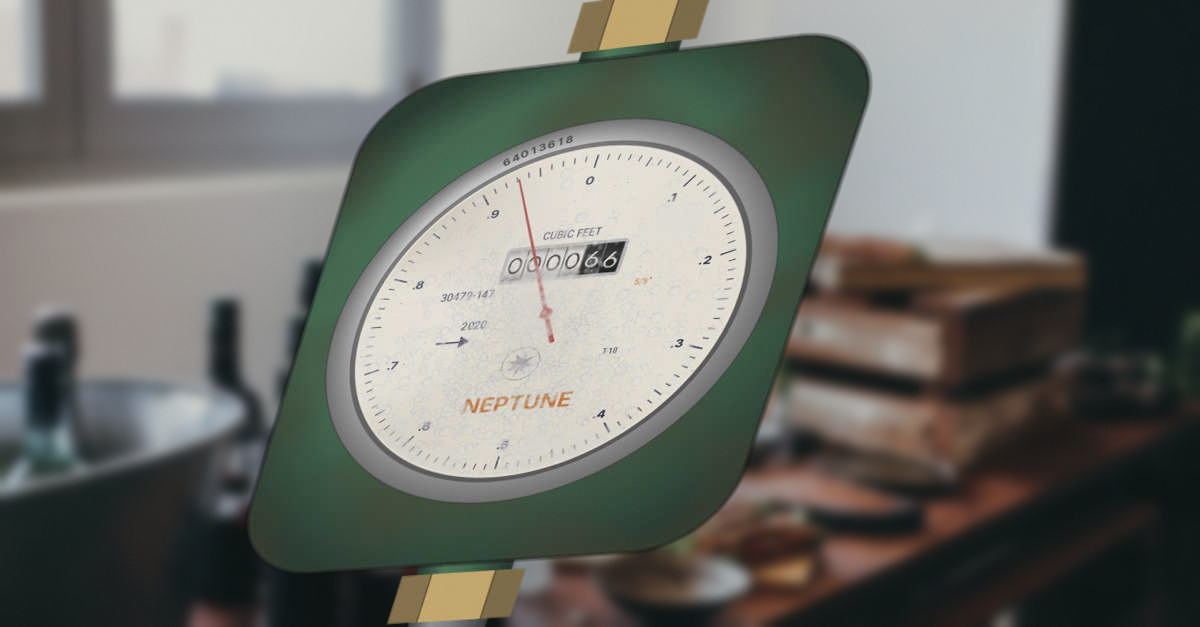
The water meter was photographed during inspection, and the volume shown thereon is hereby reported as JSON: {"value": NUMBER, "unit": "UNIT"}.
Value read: {"value": 65.93, "unit": "ft³"}
